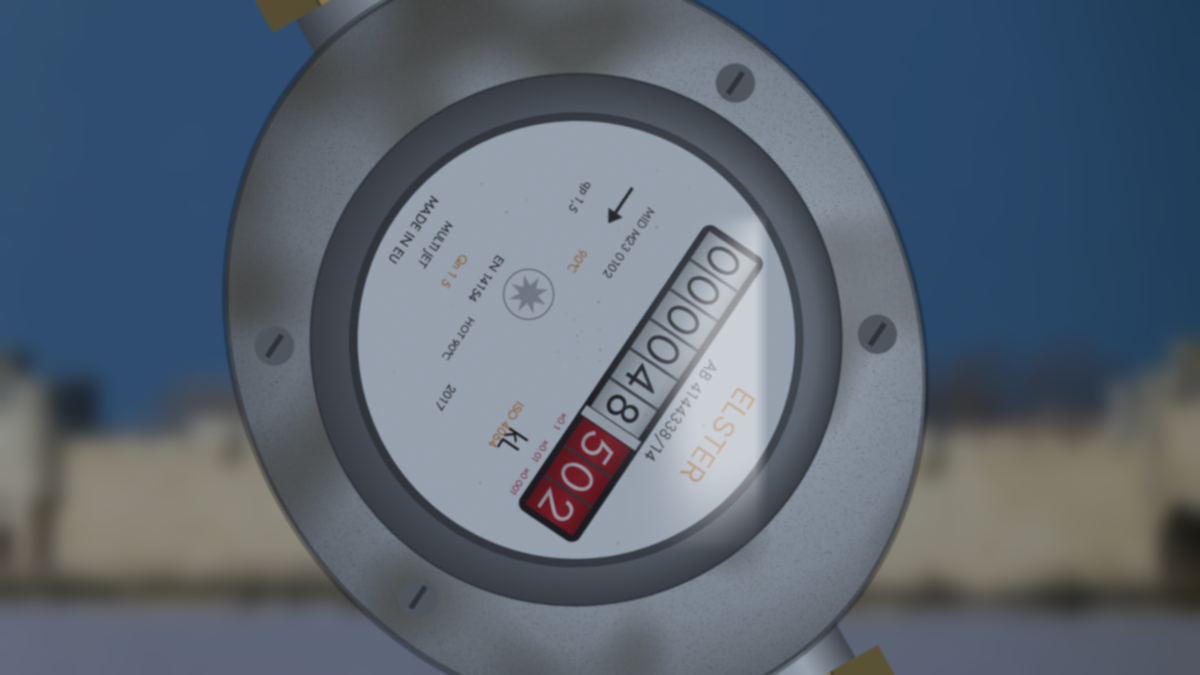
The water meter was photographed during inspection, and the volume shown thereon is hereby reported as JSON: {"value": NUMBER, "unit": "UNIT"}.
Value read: {"value": 48.502, "unit": "kL"}
